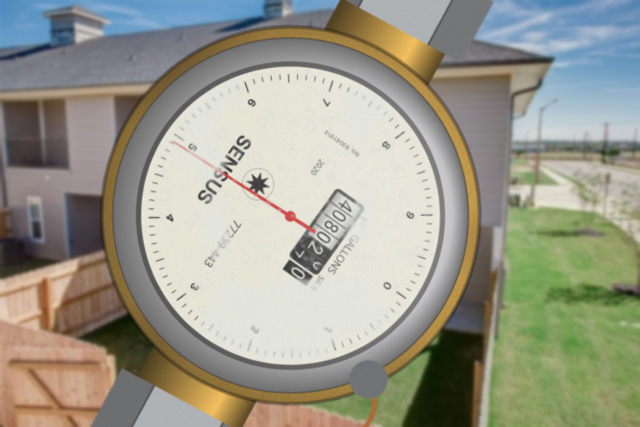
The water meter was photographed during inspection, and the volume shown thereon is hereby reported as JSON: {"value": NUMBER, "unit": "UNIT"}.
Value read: {"value": 4080264.9, "unit": "gal"}
